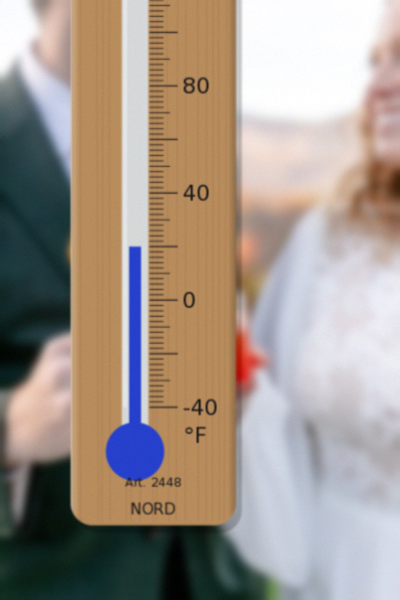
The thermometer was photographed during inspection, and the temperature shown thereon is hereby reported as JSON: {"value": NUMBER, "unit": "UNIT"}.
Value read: {"value": 20, "unit": "°F"}
